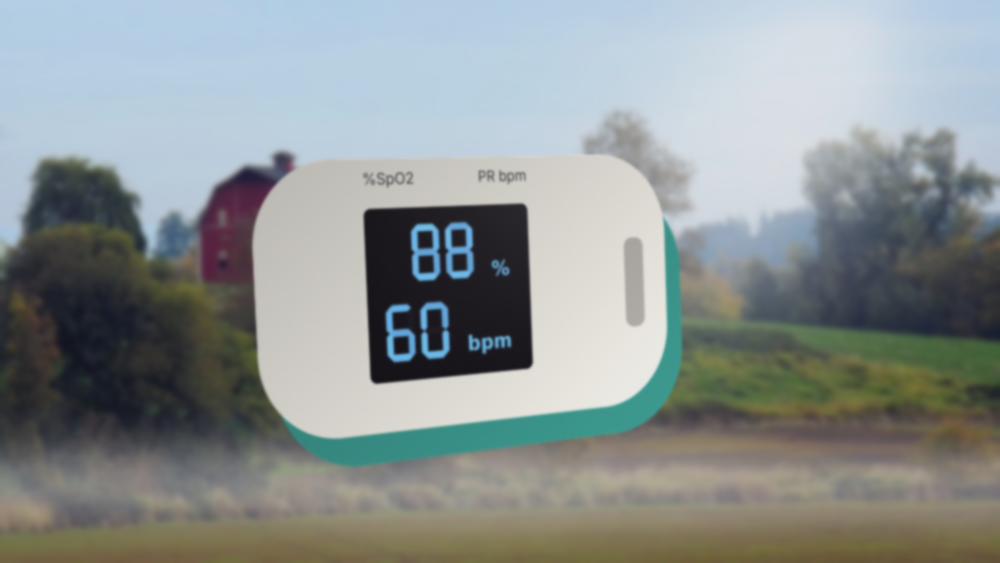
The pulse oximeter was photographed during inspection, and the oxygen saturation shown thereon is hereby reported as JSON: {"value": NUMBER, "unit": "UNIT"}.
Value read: {"value": 88, "unit": "%"}
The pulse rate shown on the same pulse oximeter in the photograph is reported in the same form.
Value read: {"value": 60, "unit": "bpm"}
